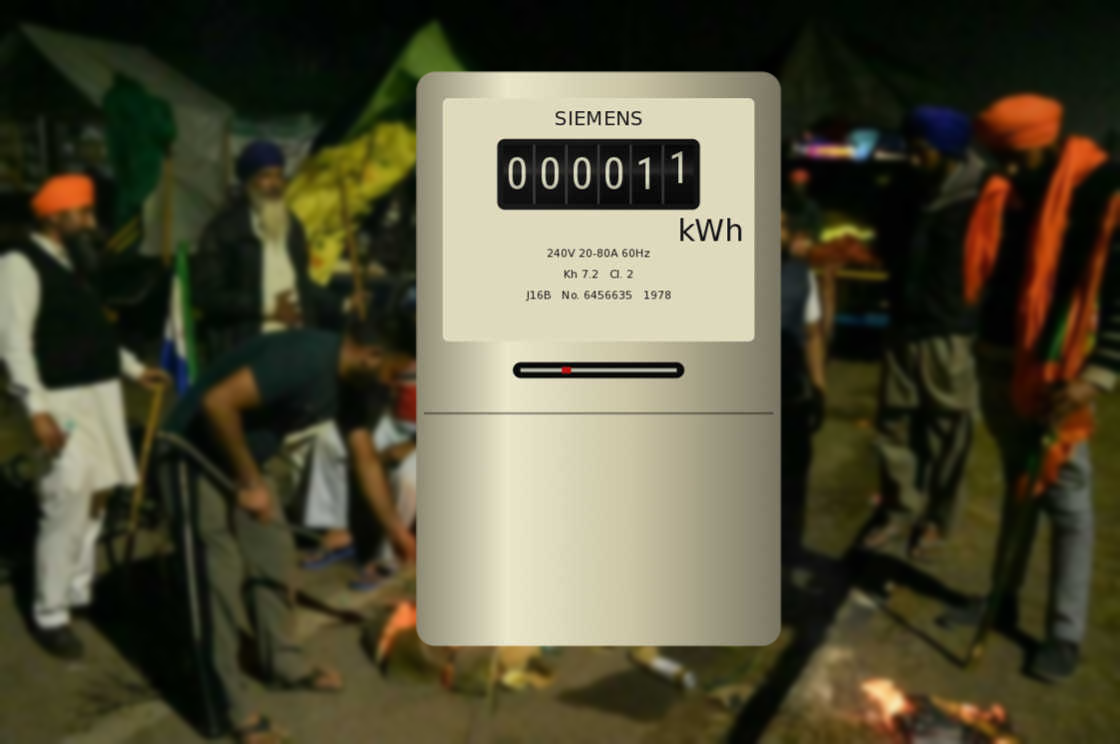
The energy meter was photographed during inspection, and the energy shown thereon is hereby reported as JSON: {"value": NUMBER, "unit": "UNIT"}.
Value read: {"value": 11, "unit": "kWh"}
